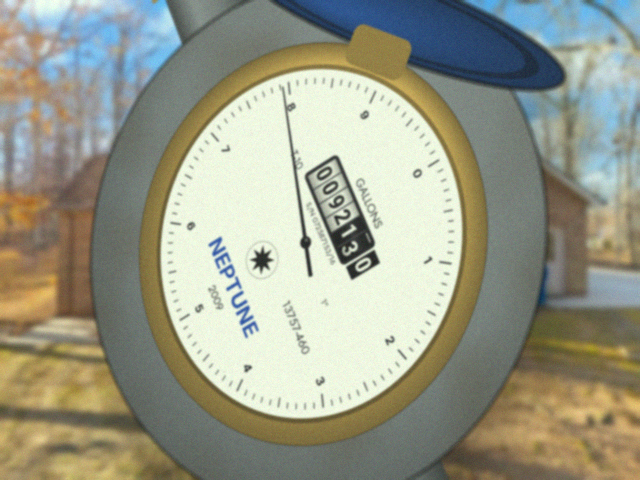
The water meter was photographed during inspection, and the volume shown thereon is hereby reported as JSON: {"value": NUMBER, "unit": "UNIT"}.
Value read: {"value": 92127.9, "unit": "gal"}
